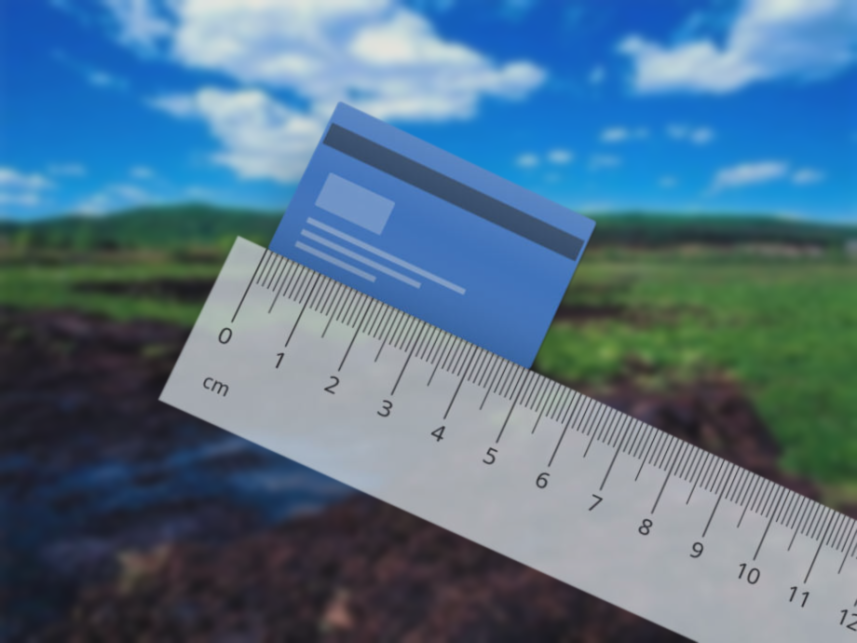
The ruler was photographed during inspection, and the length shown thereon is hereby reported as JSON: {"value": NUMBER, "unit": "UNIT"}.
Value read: {"value": 5, "unit": "cm"}
